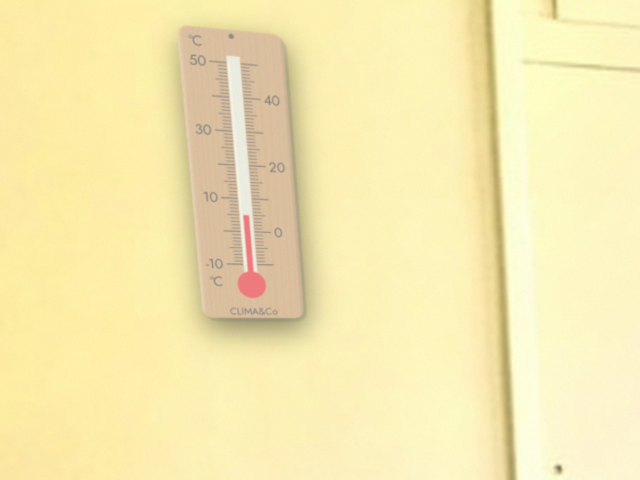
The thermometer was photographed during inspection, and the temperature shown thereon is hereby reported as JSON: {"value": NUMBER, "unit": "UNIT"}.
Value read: {"value": 5, "unit": "°C"}
